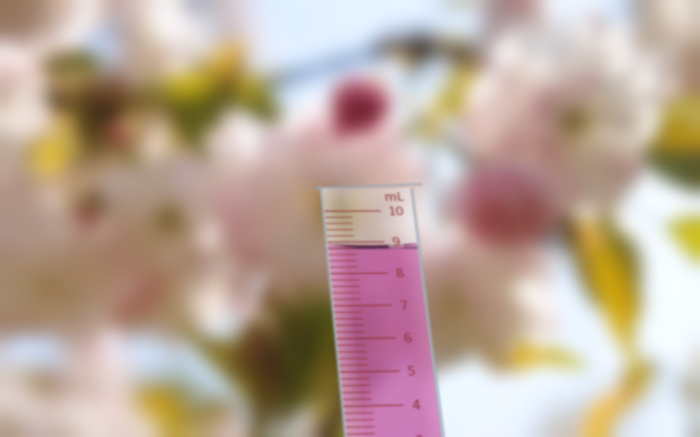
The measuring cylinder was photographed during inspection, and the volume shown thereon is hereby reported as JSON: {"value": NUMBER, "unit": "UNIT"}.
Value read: {"value": 8.8, "unit": "mL"}
